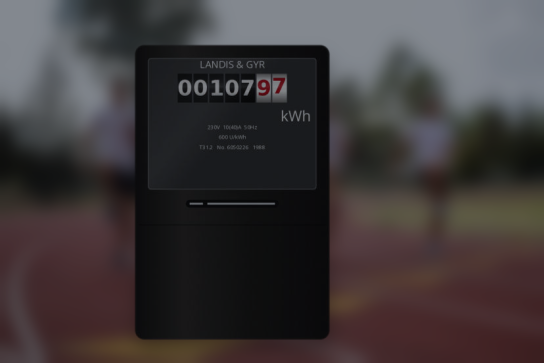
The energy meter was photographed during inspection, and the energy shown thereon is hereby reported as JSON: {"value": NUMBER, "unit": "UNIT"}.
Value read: {"value": 107.97, "unit": "kWh"}
